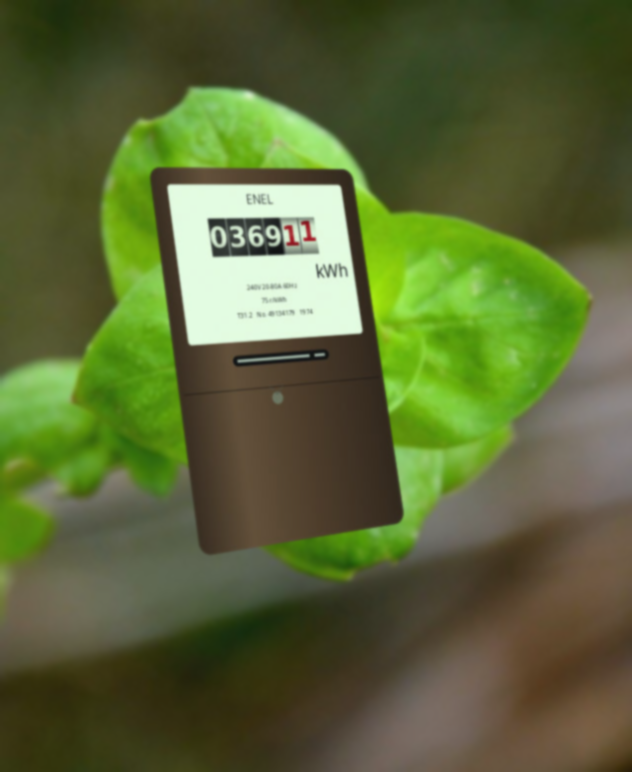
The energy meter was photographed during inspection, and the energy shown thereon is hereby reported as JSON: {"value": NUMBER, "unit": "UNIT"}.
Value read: {"value": 369.11, "unit": "kWh"}
